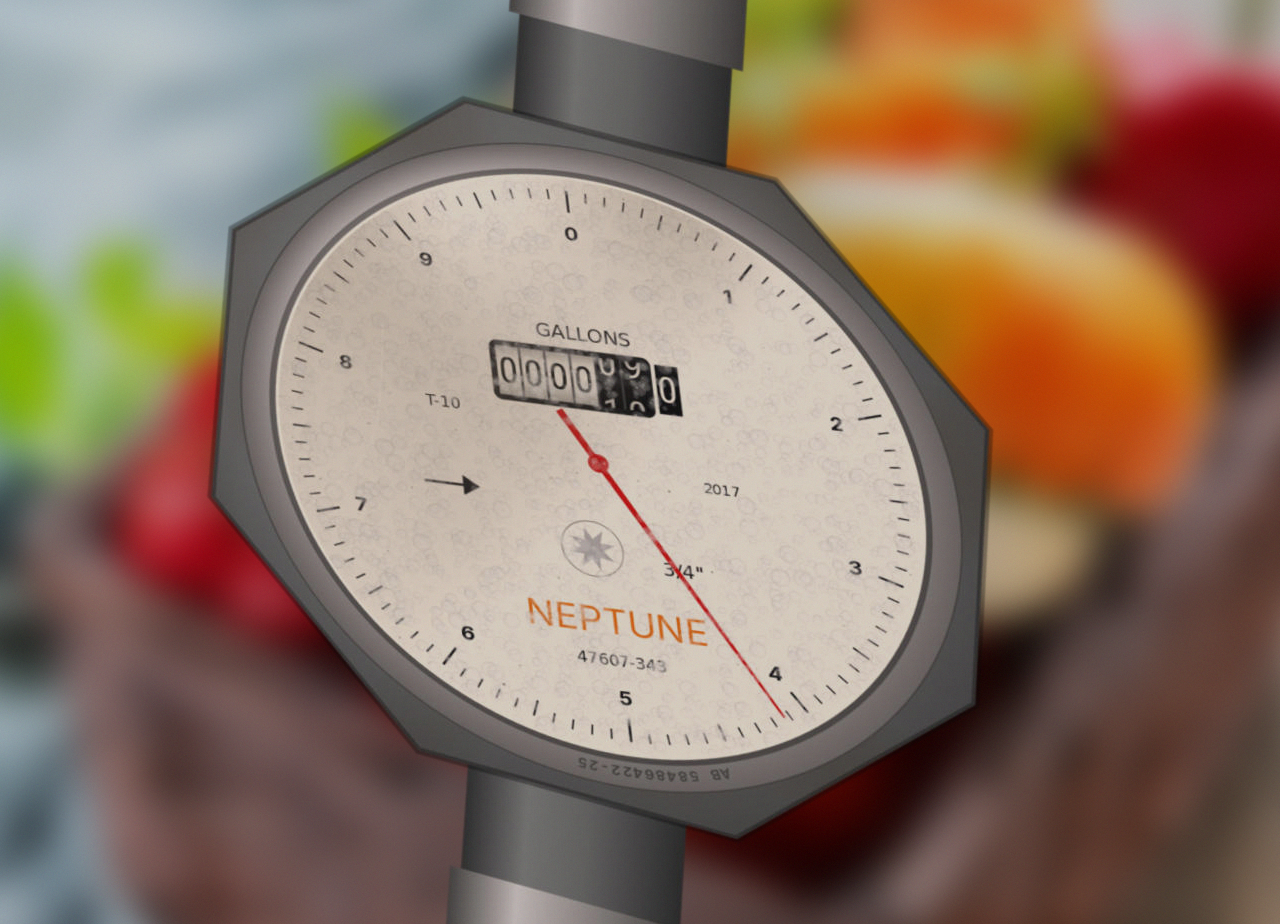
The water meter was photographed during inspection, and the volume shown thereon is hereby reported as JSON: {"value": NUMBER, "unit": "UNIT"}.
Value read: {"value": 94.1, "unit": "gal"}
